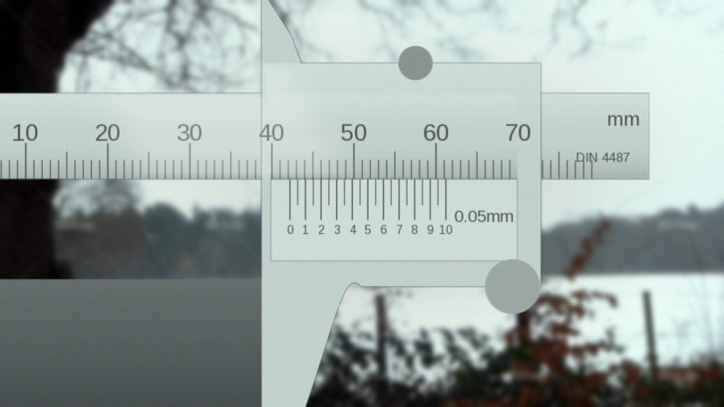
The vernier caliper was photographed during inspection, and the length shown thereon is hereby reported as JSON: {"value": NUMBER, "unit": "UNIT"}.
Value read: {"value": 42.2, "unit": "mm"}
